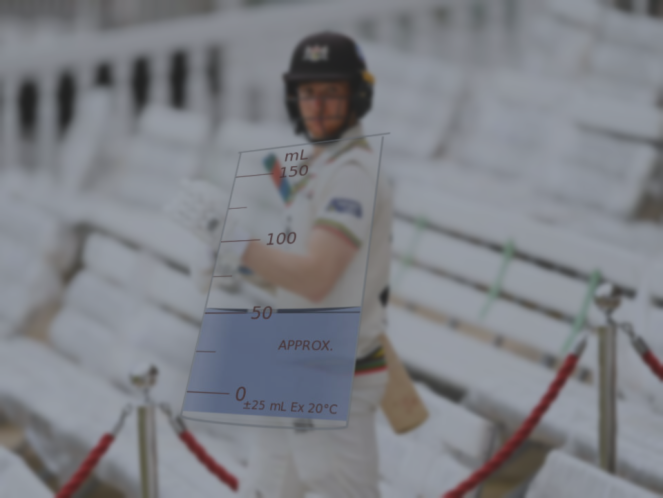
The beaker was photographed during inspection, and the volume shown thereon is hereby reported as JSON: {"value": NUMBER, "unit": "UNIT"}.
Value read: {"value": 50, "unit": "mL"}
